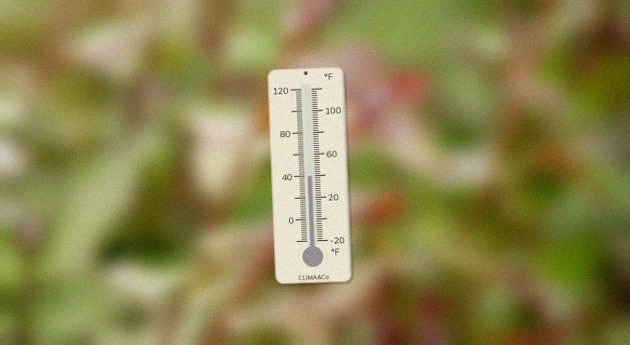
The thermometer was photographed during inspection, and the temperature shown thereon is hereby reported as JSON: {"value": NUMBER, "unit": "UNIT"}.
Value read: {"value": 40, "unit": "°F"}
